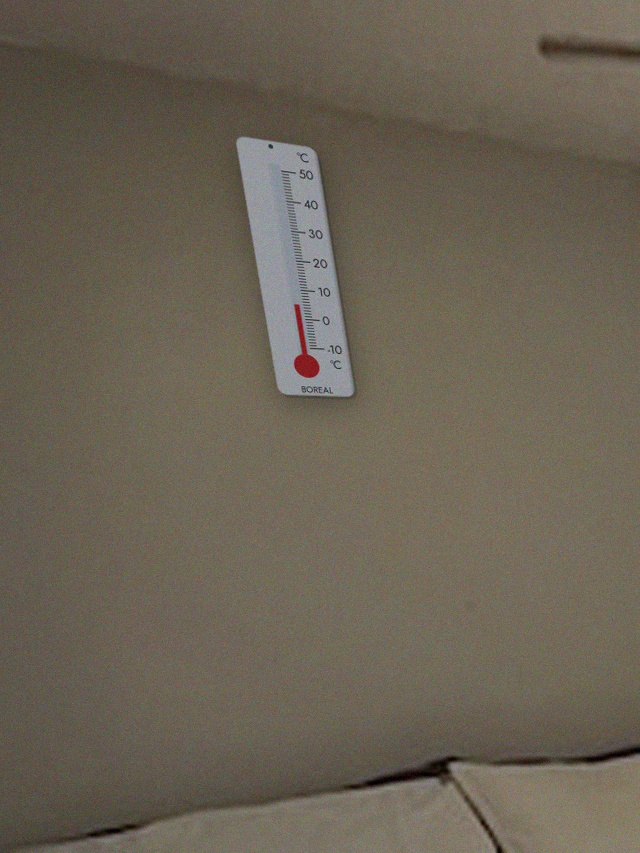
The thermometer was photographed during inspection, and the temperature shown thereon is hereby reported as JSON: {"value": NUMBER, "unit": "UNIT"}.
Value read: {"value": 5, "unit": "°C"}
